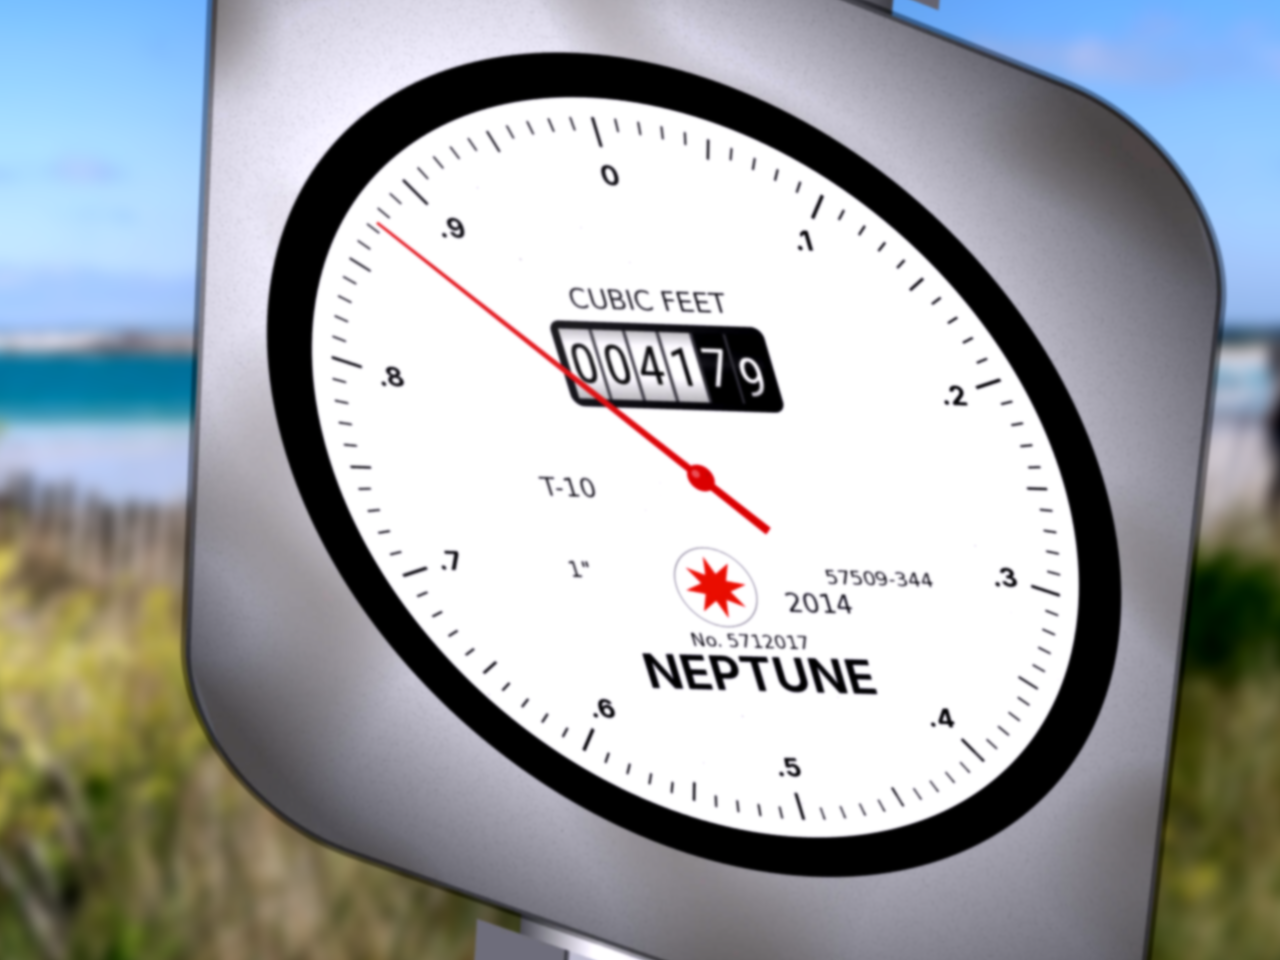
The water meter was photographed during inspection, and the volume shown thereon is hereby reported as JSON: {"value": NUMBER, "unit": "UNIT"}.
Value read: {"value": 4178.87, "unit": "ft³"}
